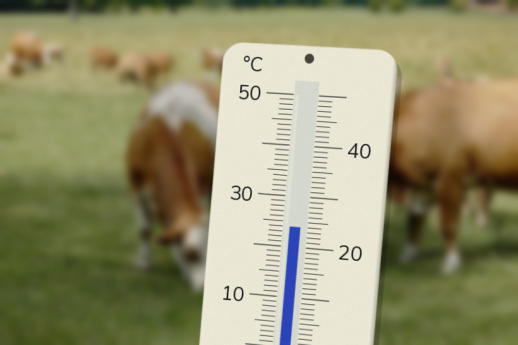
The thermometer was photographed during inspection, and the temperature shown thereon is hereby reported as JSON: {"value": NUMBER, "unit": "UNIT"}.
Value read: {"value": 24, "unit": "°C"}
